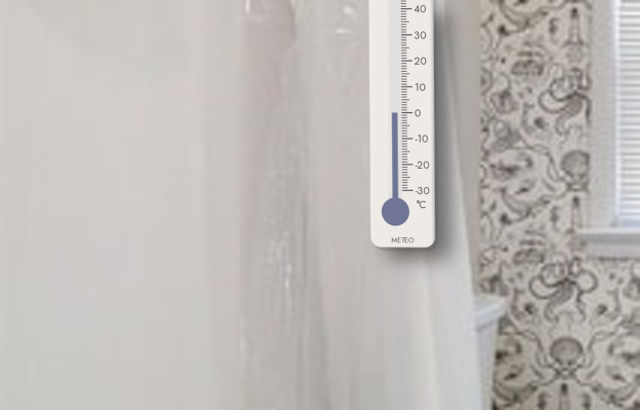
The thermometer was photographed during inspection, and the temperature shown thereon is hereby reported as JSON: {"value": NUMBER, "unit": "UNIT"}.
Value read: {"value": 0, "unit": "°C"}
